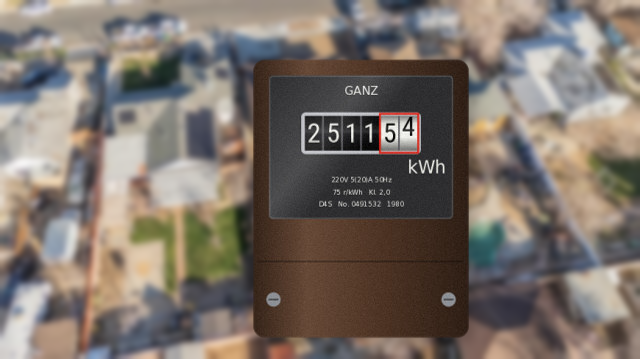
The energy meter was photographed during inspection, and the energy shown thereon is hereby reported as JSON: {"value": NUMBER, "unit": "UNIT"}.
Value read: {"value": 2511.54, "unit": "kWh"}
